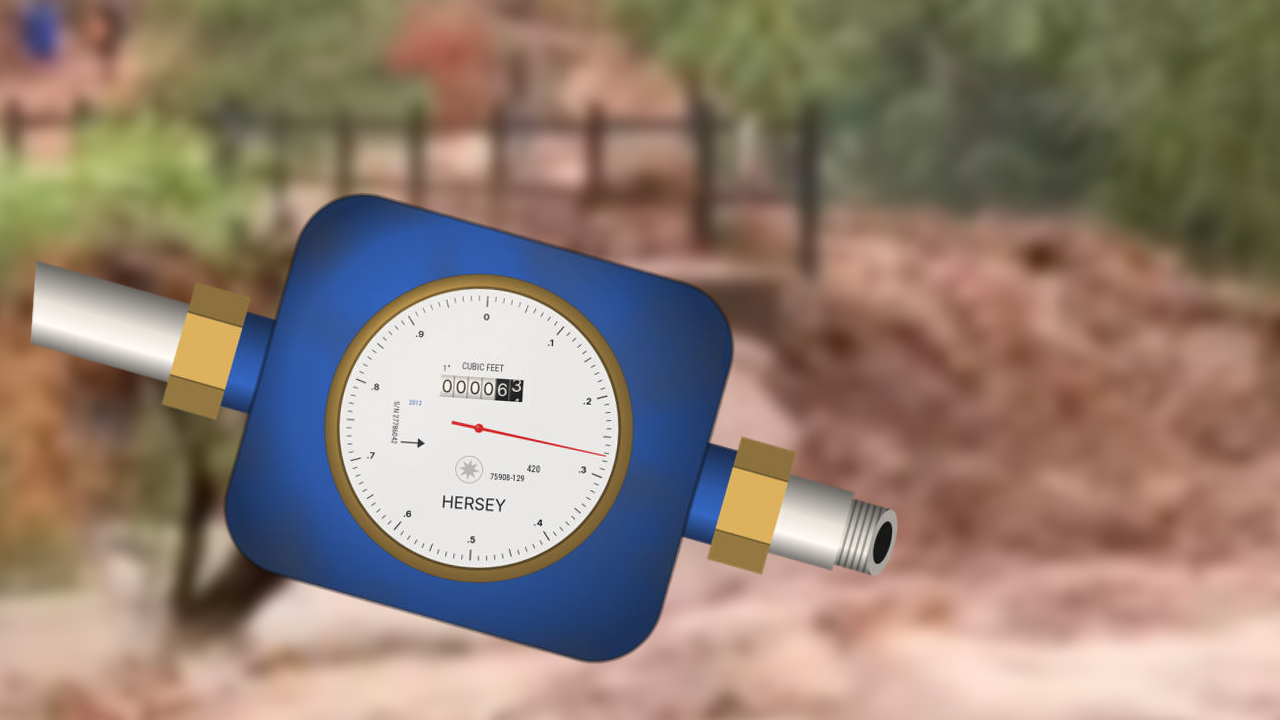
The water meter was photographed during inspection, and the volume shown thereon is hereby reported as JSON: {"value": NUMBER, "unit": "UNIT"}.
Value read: {"value": 63.27, "unit": "ft³"}
